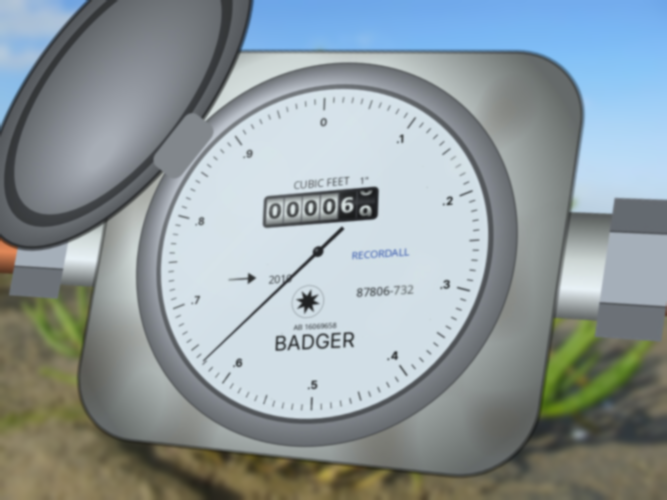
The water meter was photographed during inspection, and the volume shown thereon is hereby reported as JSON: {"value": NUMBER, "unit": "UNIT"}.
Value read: {"value": 68.63, "unit": "ft³"}
